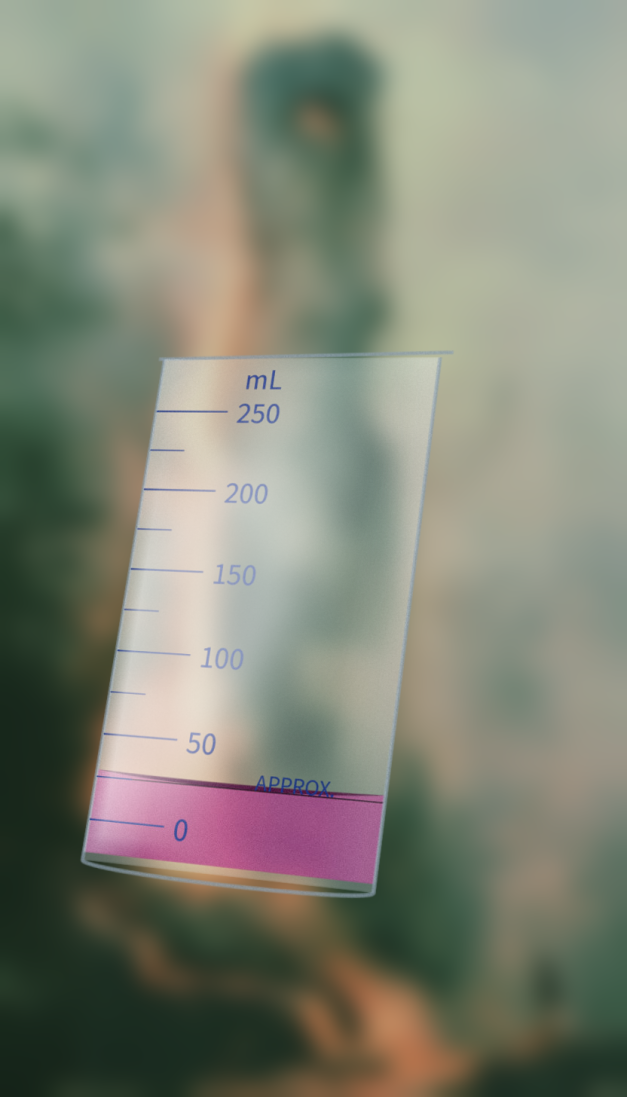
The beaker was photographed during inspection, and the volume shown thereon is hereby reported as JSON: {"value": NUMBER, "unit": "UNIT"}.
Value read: {"value": 25, "unit": "mL"}
